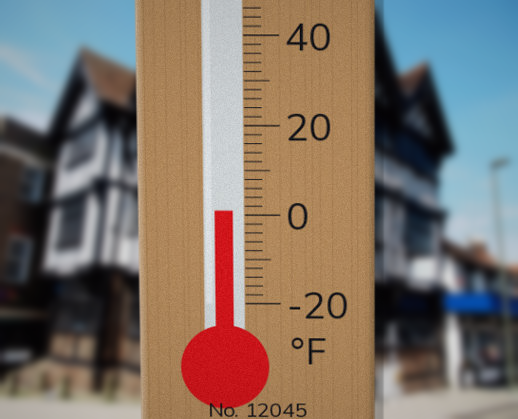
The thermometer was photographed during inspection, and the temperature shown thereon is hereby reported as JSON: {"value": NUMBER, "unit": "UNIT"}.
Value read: {"value": 1, "unit": "°F"}
